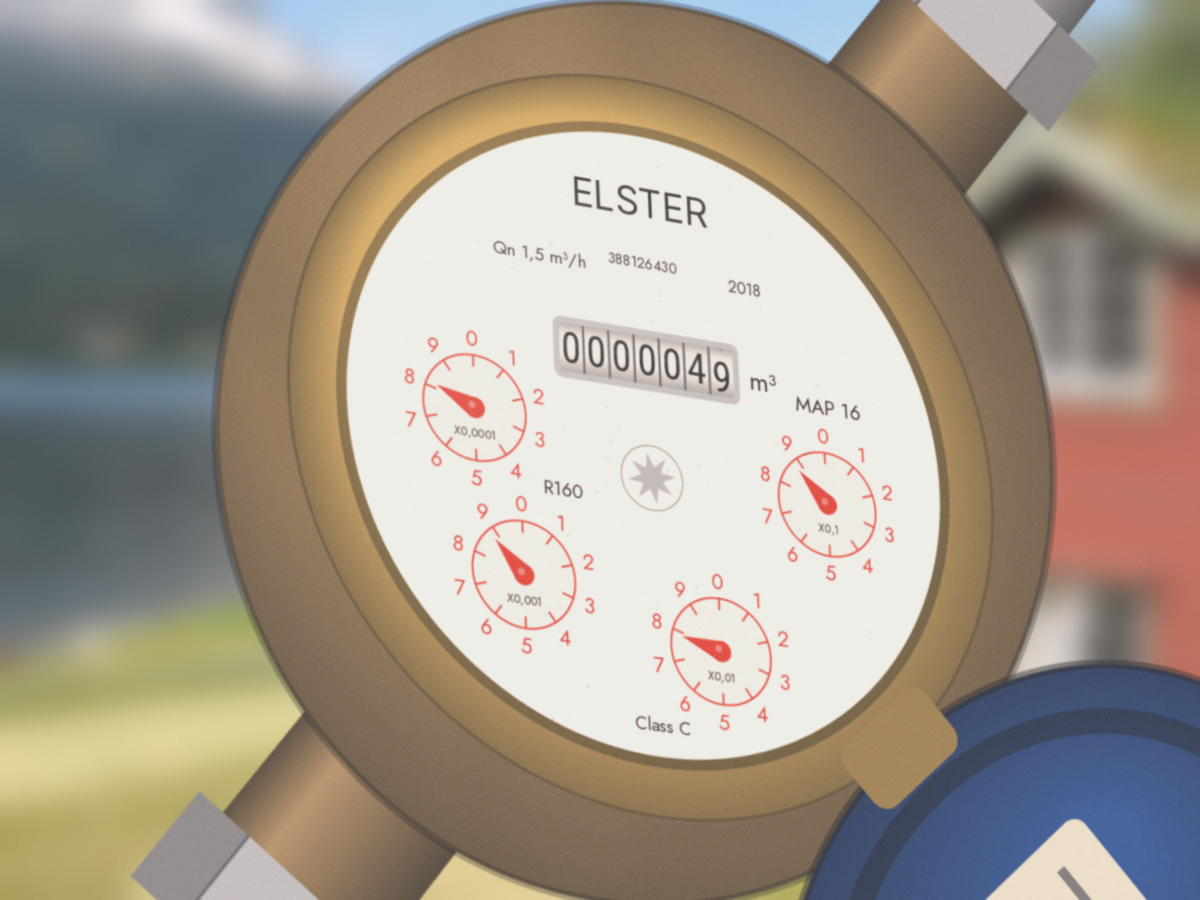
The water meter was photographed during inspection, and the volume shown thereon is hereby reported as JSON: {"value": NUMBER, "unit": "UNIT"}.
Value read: {"value": 48.8788, "unit": "m³"}
